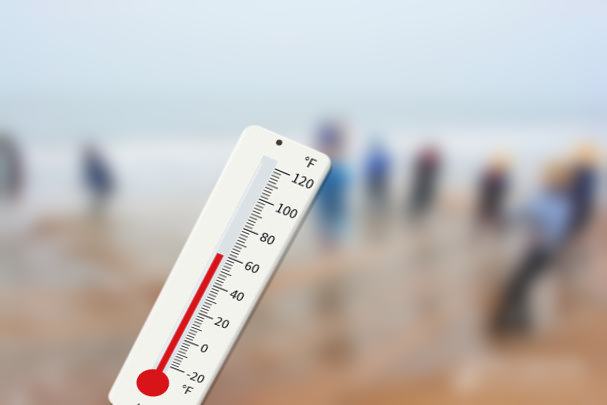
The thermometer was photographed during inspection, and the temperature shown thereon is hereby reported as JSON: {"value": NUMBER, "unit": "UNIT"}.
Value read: {"value": 60, "unit": "°F"}
